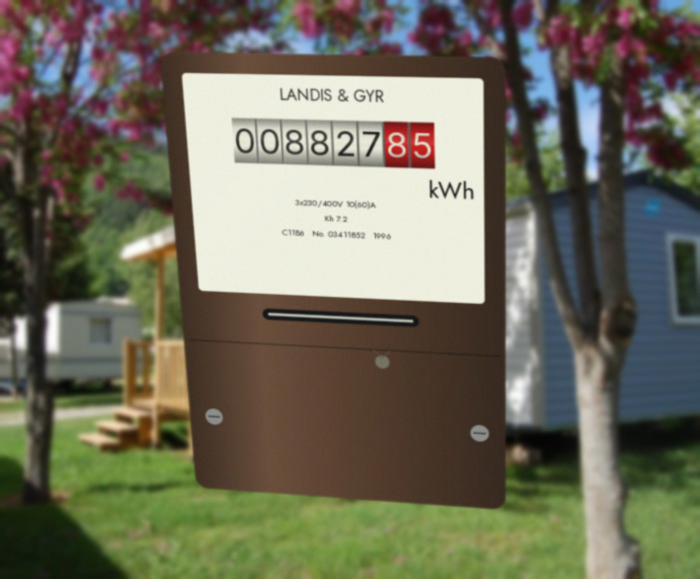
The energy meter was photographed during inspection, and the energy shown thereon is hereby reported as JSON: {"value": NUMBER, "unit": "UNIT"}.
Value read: {"value": 8827.85, "unit": "kWh"}
